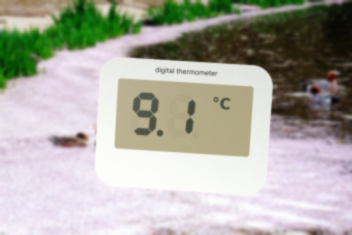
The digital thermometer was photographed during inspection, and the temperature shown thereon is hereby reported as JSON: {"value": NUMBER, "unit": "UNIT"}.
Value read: {"value": 9.1, "unit": "°C"}
